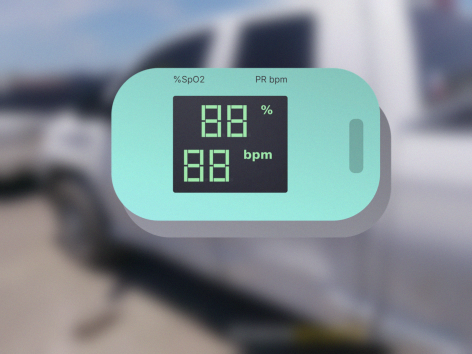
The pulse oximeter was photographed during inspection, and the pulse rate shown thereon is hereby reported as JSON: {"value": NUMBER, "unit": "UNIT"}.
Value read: {"value": 88, "unit": "bpm"}
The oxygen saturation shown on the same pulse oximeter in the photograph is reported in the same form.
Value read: {"value": 88, "unit": "%"}
